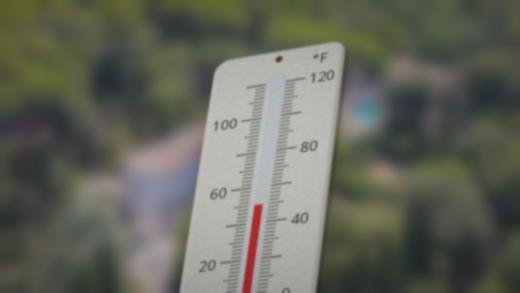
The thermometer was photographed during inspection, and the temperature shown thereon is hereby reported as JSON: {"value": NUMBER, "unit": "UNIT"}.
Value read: {"value": 50, "unit": "°F"}
